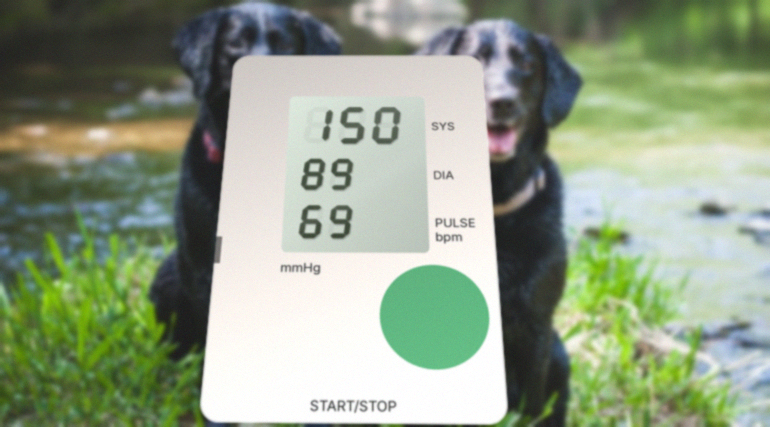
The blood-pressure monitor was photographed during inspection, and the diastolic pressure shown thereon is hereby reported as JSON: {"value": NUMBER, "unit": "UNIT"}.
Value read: {"value": 89, "unit": "mmHg"}
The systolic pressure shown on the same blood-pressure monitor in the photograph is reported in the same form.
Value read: {"value": 150, "unit": "mmHg"}
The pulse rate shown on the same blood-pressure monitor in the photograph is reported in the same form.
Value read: {"value": 69, "unit": "bpm"}
